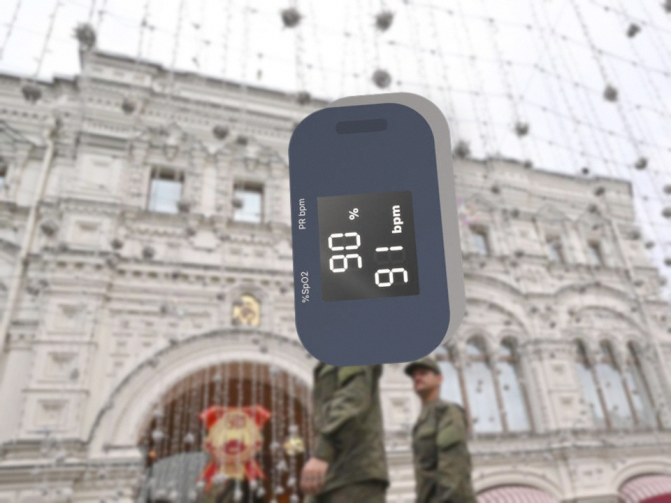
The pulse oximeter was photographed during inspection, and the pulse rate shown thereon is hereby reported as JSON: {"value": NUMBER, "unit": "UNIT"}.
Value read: {"value": 91, "unit": "bpm"}
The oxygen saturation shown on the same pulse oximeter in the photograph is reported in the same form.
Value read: {"value": 90, "unit": "%"}
